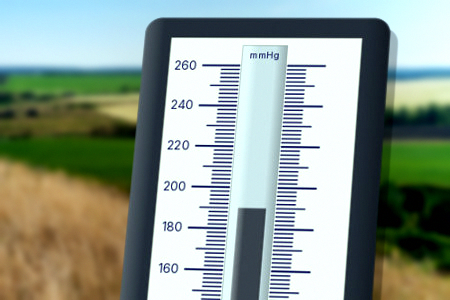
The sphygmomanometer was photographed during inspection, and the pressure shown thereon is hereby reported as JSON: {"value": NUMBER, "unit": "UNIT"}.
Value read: {"value": 190, "unit": "mmHg"}
